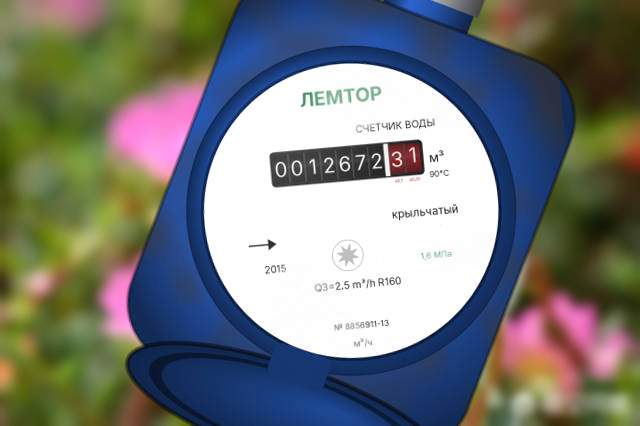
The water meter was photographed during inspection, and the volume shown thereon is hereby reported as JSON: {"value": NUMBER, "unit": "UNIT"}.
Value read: {"value": 12672.31, "unit": "m³"}
